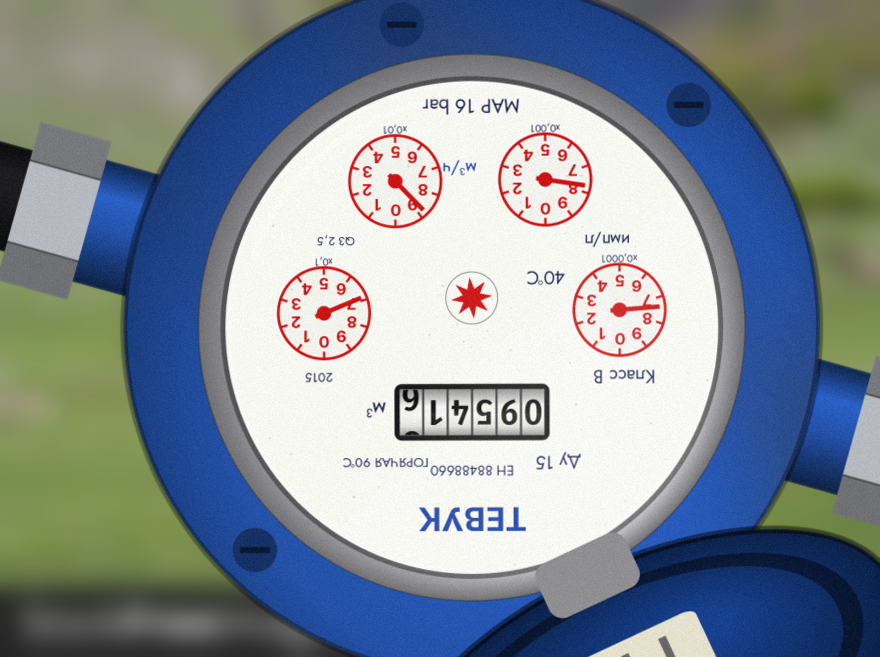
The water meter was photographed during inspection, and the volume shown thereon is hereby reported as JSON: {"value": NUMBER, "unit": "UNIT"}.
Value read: {"value": 95415.6877, "unit": "m³"}
